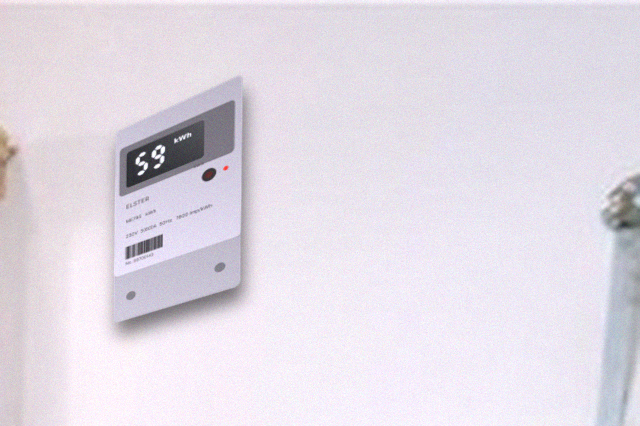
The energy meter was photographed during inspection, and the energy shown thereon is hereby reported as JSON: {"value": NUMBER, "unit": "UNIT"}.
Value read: {"value": 59, "unit": "kWh"}
